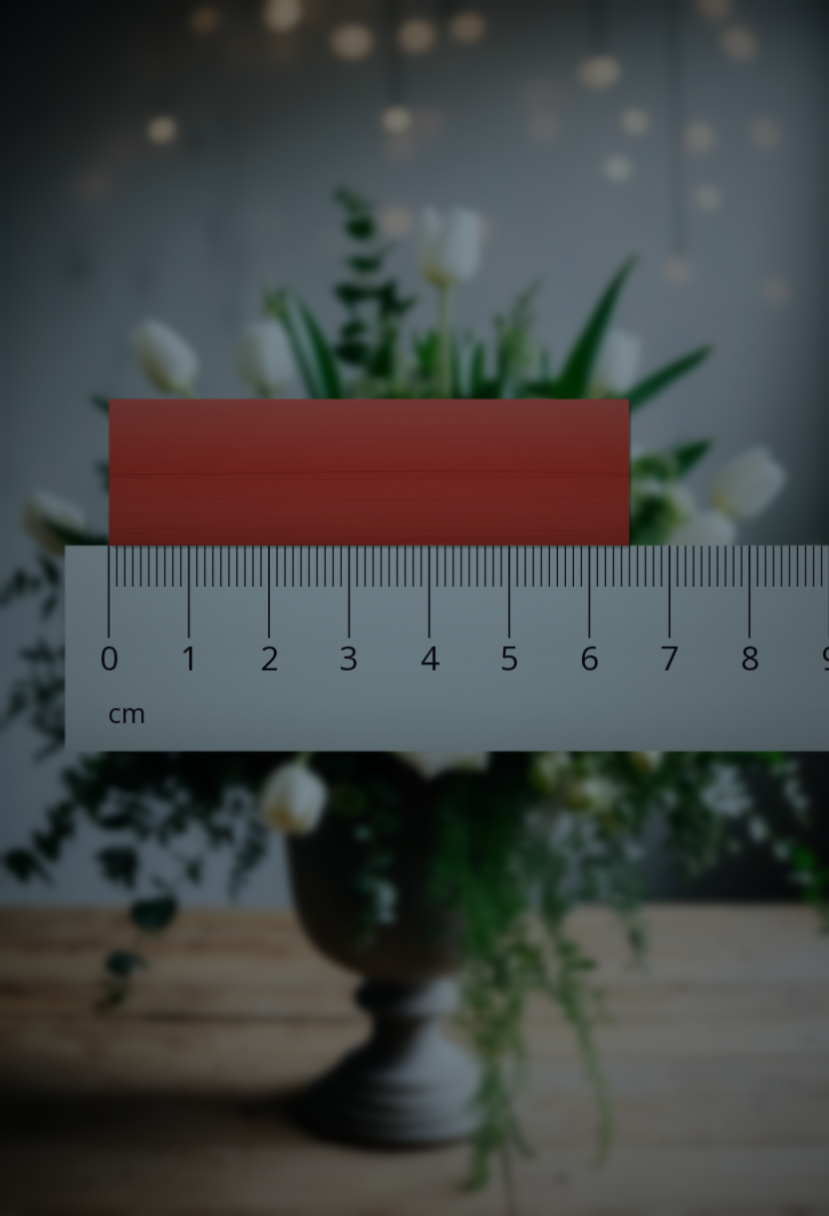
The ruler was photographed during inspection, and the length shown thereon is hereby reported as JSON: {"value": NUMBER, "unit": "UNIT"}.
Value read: {"value": 6.5, "unit": "cm"}
